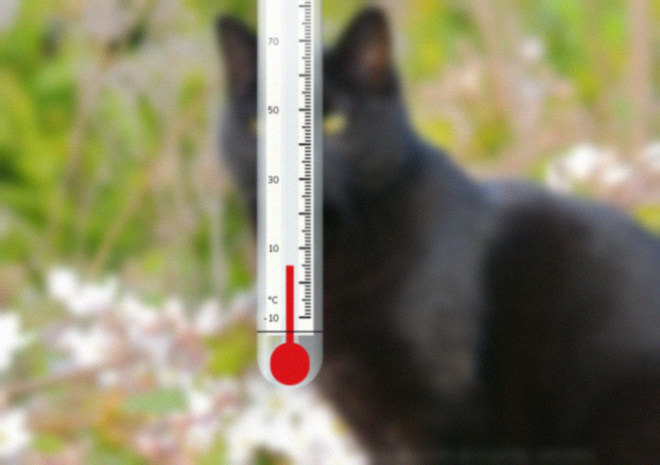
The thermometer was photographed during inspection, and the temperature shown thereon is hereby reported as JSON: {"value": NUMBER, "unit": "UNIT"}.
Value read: {"value": 5, "unit": "°C"}
